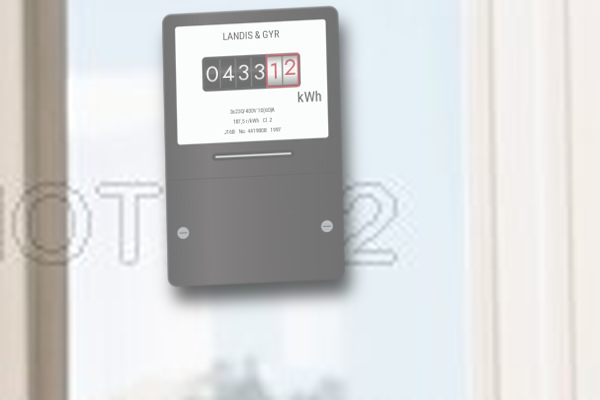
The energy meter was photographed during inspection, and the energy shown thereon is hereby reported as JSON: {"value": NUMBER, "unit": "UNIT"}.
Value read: {"value": 433.12, "unit": "kWh"}
